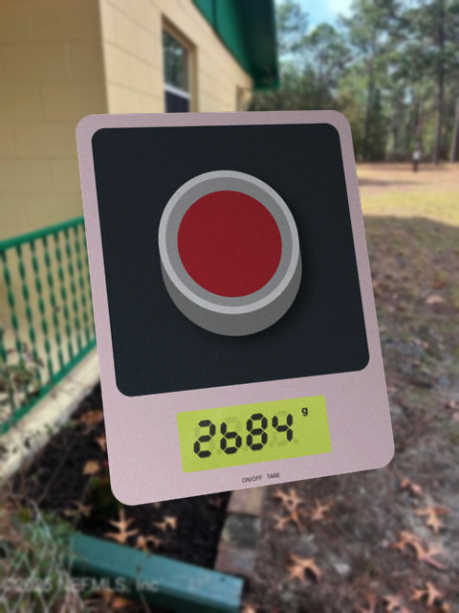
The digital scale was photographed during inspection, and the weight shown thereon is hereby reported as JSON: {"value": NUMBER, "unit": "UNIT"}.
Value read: {"value": 2684, "unit": "g"}
